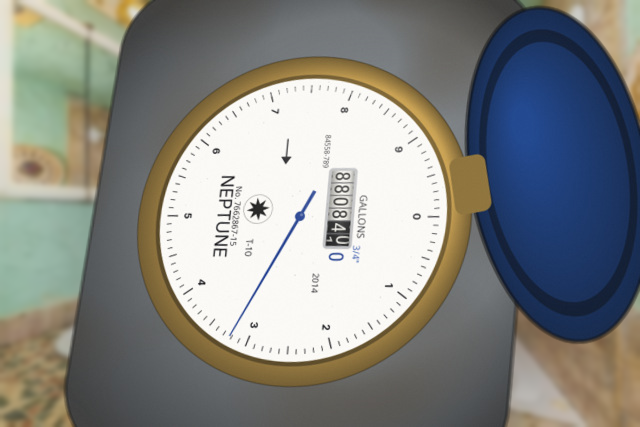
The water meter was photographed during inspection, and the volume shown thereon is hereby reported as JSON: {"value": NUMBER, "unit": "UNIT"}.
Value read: {"value": 8808403.2, "unit": "gal"}
